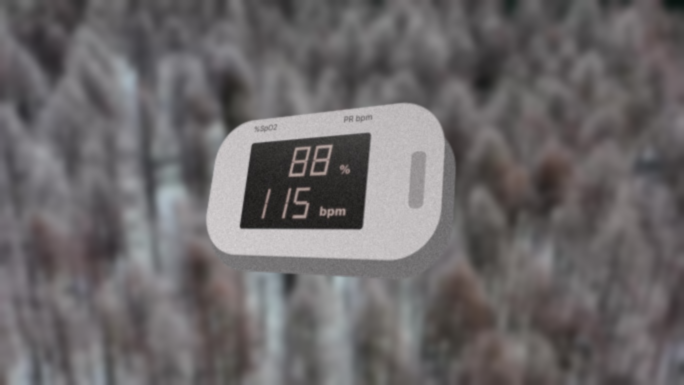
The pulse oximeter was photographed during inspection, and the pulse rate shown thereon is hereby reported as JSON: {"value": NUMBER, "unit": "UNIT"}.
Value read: {"value": 115, "unit": "bpm"}
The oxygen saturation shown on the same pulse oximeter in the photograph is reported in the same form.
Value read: {"value": 88, "unit": "%"}
